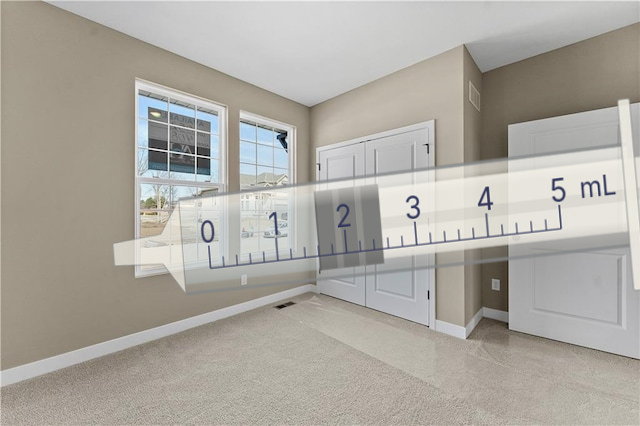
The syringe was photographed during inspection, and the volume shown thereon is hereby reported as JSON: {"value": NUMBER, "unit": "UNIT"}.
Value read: {"value": 1.6, "unit": "mL"}
